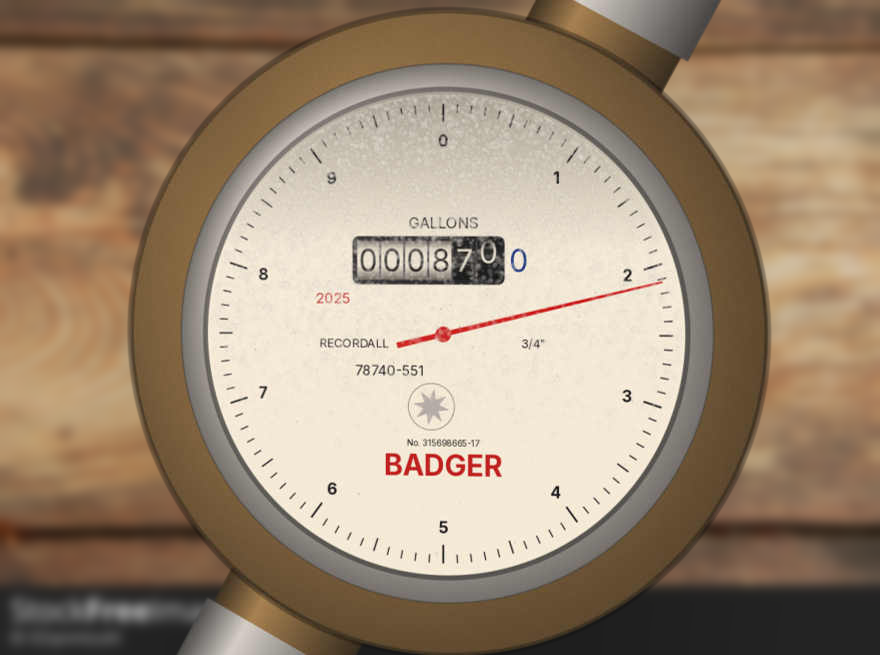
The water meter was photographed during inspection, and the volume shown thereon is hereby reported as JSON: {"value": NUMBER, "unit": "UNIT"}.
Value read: {"value": 8702.1, "unit": "gal"}
